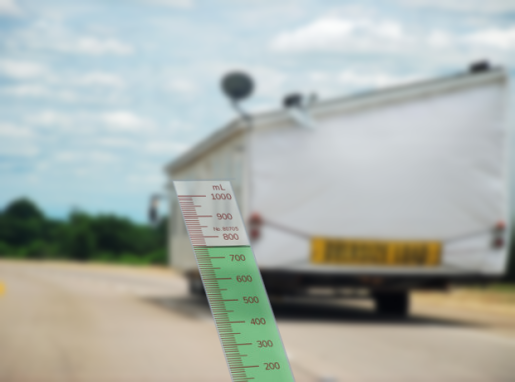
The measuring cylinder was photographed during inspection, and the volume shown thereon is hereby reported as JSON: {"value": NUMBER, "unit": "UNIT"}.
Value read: {"value": 750, "unit": "mL"}
